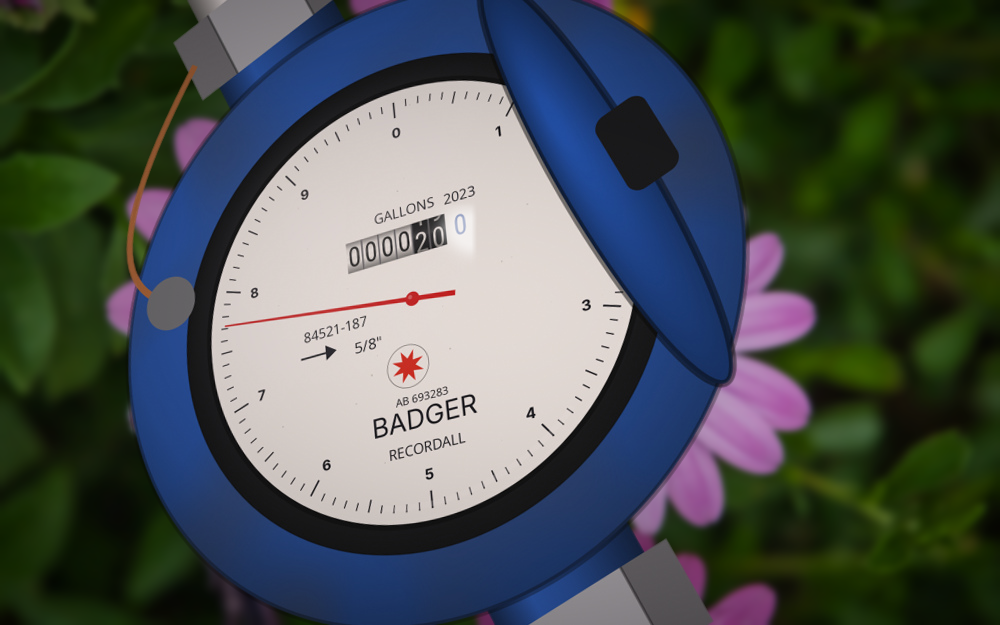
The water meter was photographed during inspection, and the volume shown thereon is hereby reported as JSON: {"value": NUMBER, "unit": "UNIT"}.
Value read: {"value": 197.7, "unit": "gal"}
